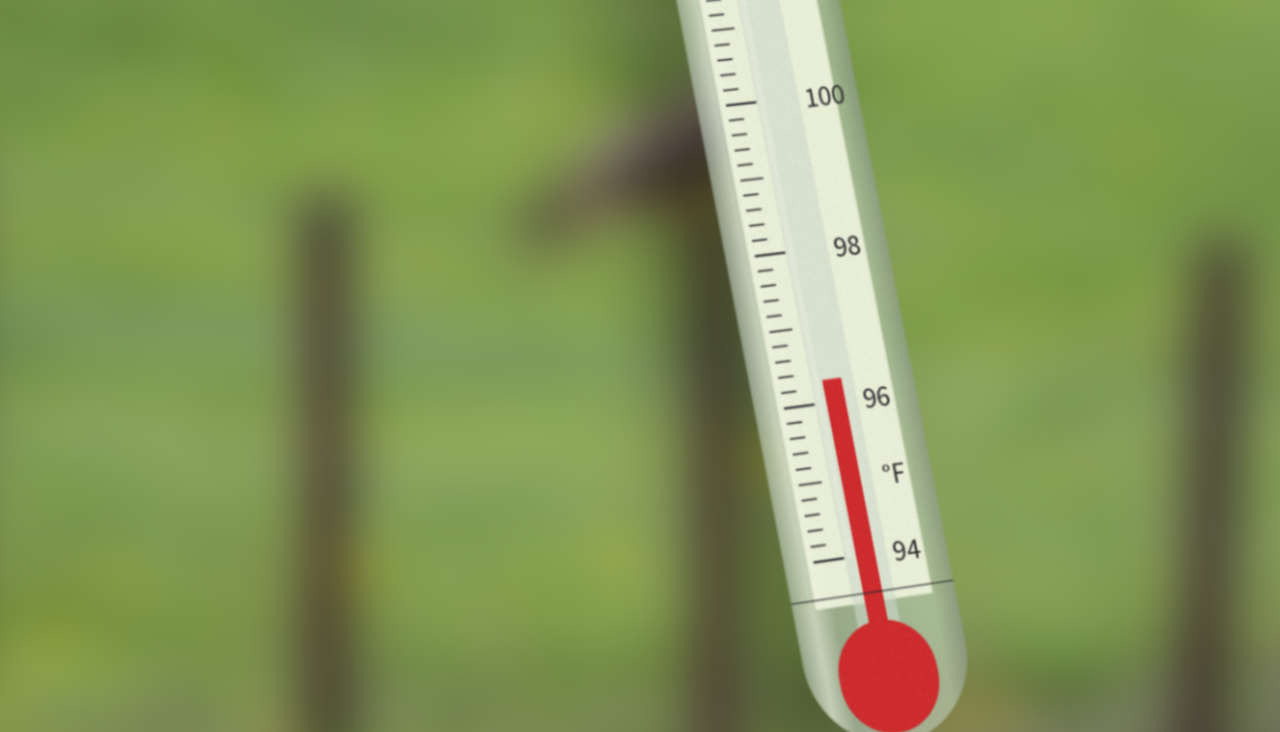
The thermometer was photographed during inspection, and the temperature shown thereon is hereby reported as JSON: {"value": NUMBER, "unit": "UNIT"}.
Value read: {"value": 96.3, "unit": "°F"}
